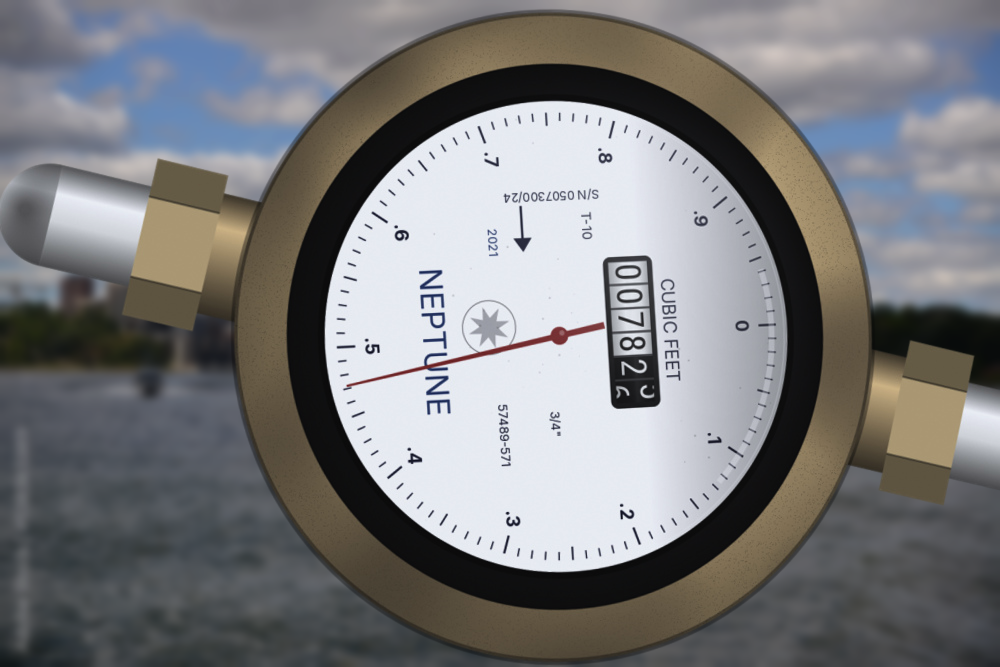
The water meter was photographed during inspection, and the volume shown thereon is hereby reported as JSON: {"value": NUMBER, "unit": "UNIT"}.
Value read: {"value": 7825.47, "unit": "ft³"}
